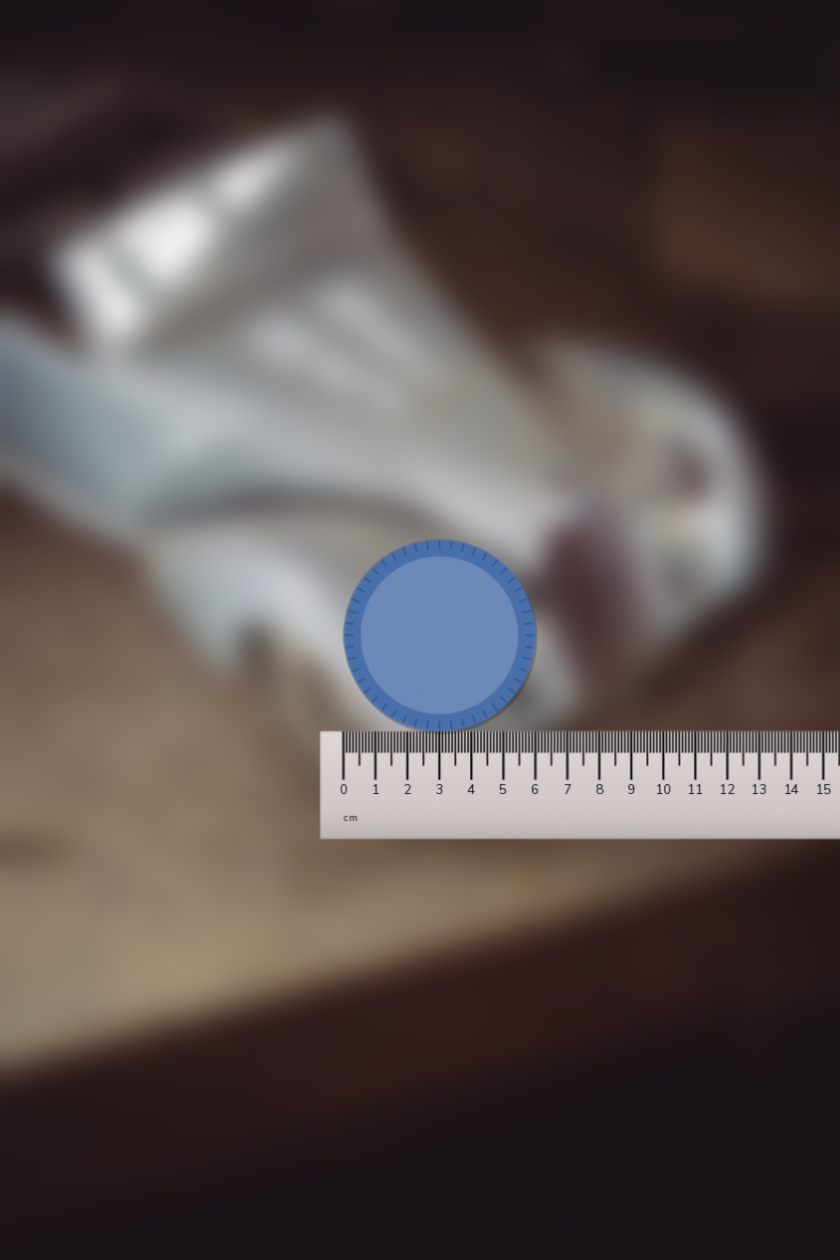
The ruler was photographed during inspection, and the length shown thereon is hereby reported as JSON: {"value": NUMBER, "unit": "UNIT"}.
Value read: {"value": 6, "unit": "cm"}
